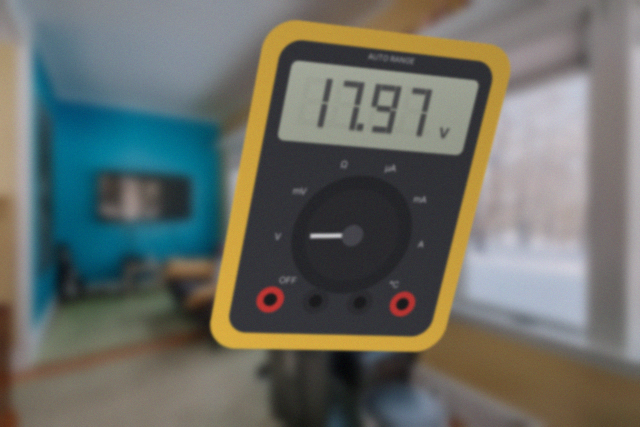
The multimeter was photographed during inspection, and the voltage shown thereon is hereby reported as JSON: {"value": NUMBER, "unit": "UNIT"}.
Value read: {"value": 17.97, "unit": "V"}
